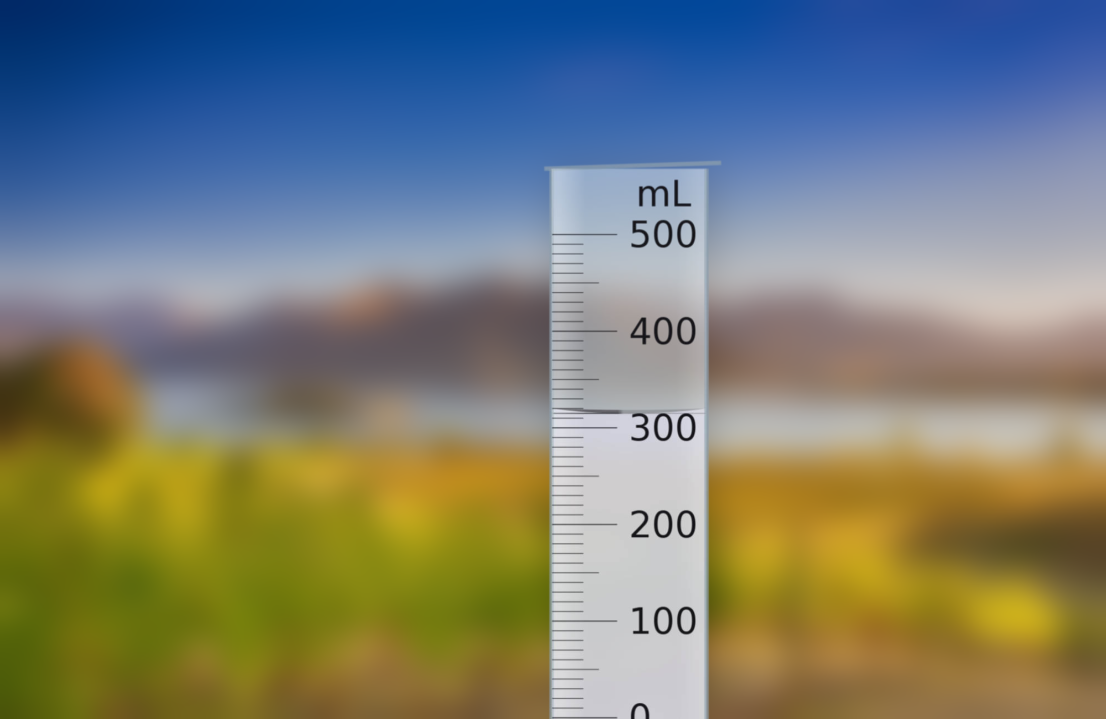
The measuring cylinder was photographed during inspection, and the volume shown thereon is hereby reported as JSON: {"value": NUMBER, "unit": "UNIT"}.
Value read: {"value": 315, "unit": "mL"}
